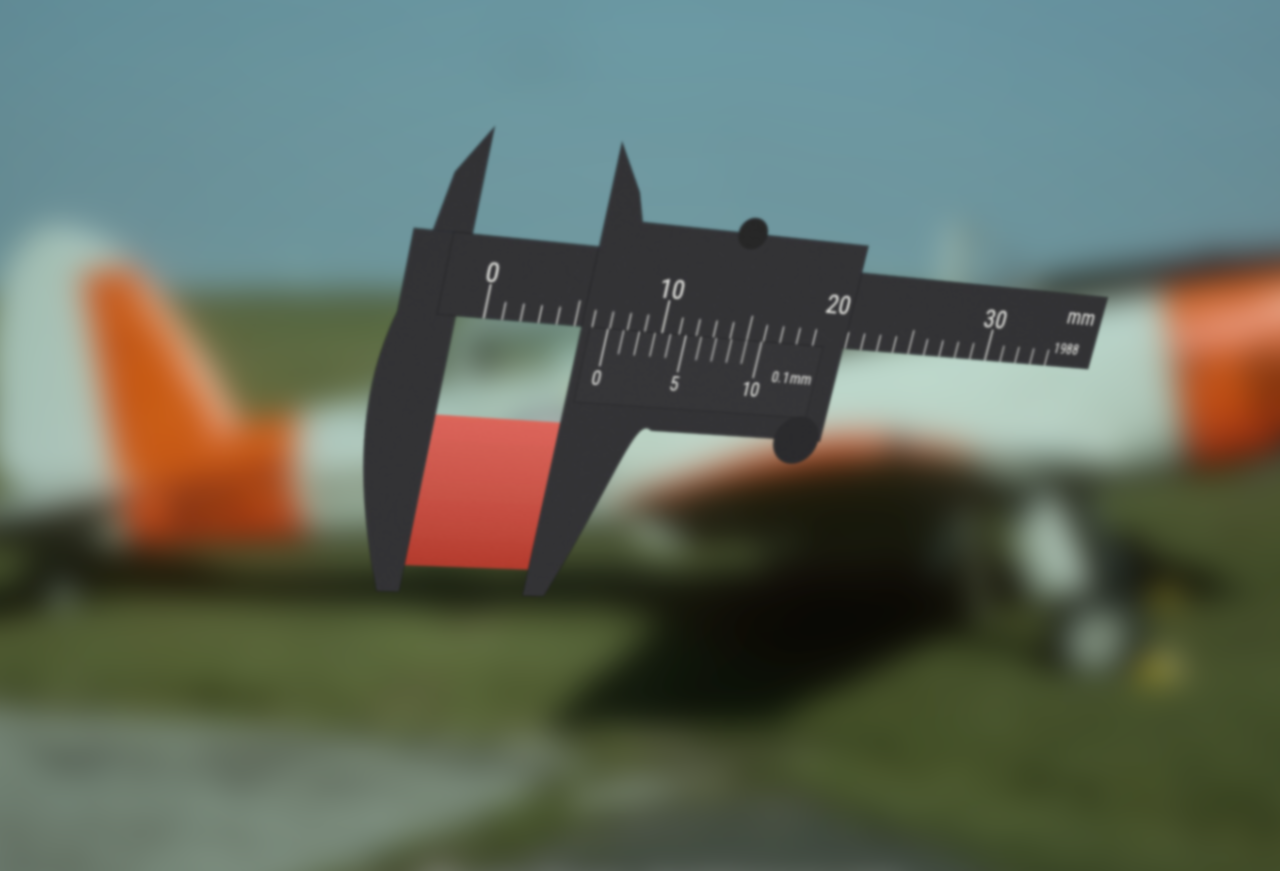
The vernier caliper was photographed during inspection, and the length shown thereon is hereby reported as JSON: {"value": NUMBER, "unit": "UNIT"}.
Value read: {"value": 6.9, "unit": "mm"}
